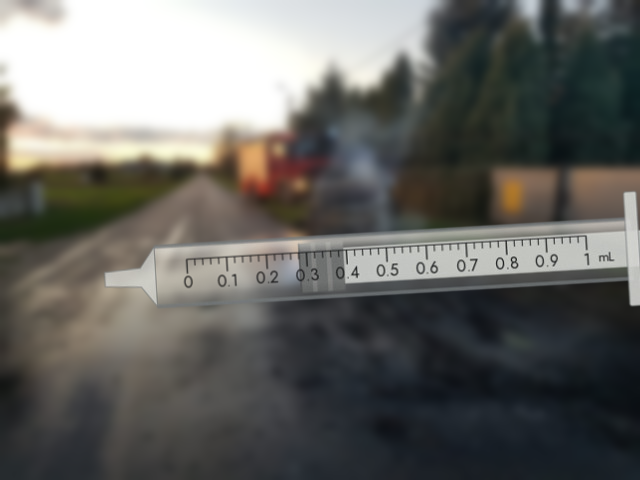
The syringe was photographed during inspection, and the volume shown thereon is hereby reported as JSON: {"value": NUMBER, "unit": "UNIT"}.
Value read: {"value": 0.28, "unit": "mL"}
